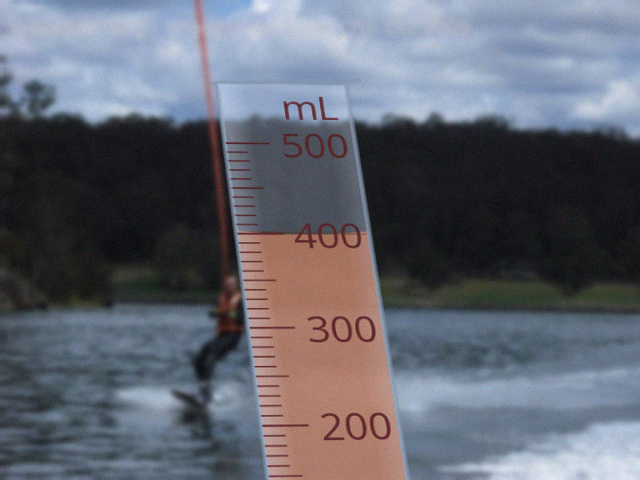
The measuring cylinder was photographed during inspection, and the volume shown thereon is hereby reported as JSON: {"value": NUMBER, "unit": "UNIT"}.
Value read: {"value": 400, "unit": "mL"}
